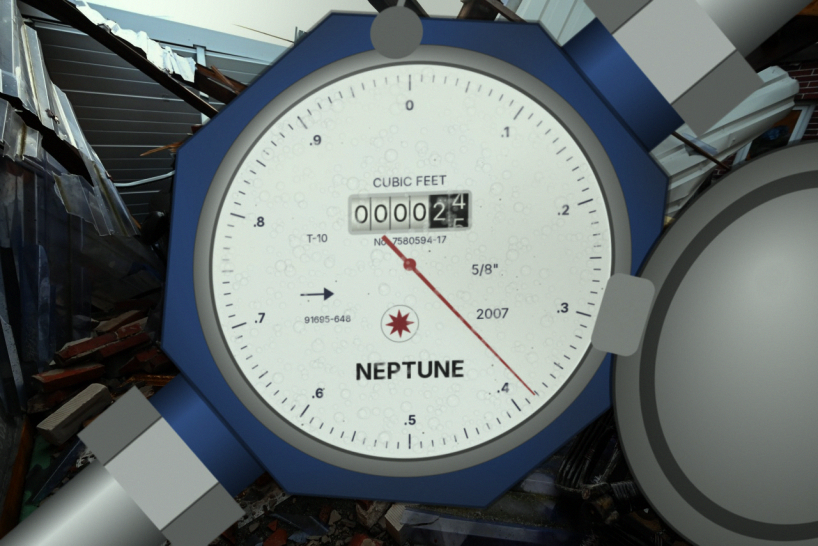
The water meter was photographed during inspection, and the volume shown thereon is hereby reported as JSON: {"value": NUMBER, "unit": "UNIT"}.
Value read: {"value": 24.38, "unit": "ft³"}
